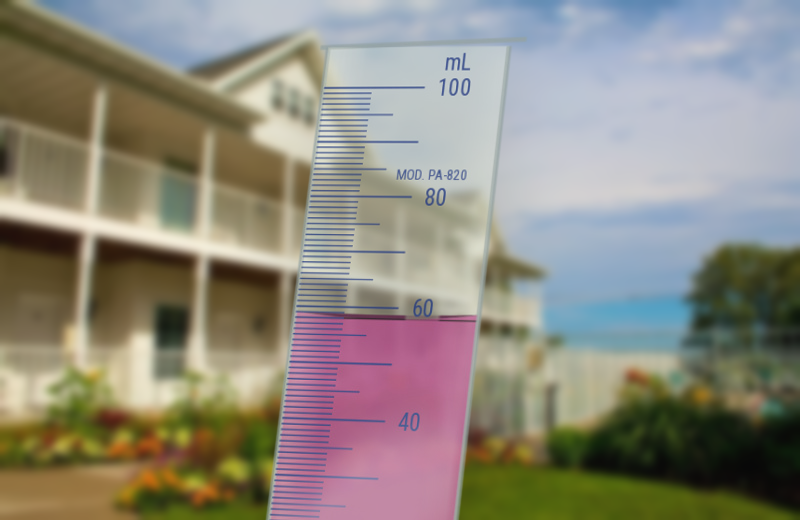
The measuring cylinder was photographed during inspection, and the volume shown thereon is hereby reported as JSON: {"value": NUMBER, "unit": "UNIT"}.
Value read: {"value": 58, "unit": "mL"}
